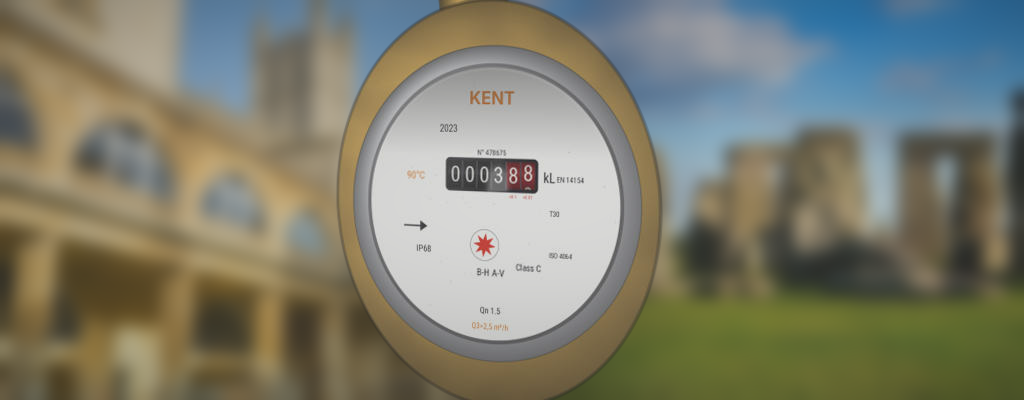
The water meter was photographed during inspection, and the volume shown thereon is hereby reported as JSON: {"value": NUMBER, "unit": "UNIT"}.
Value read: {"value": 3.88, "unit": "kL"}
